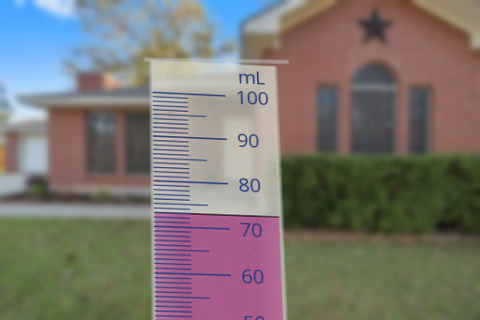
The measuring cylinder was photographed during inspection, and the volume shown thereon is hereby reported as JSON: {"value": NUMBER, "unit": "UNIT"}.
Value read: {"value": 73, "unit": "mL"}
